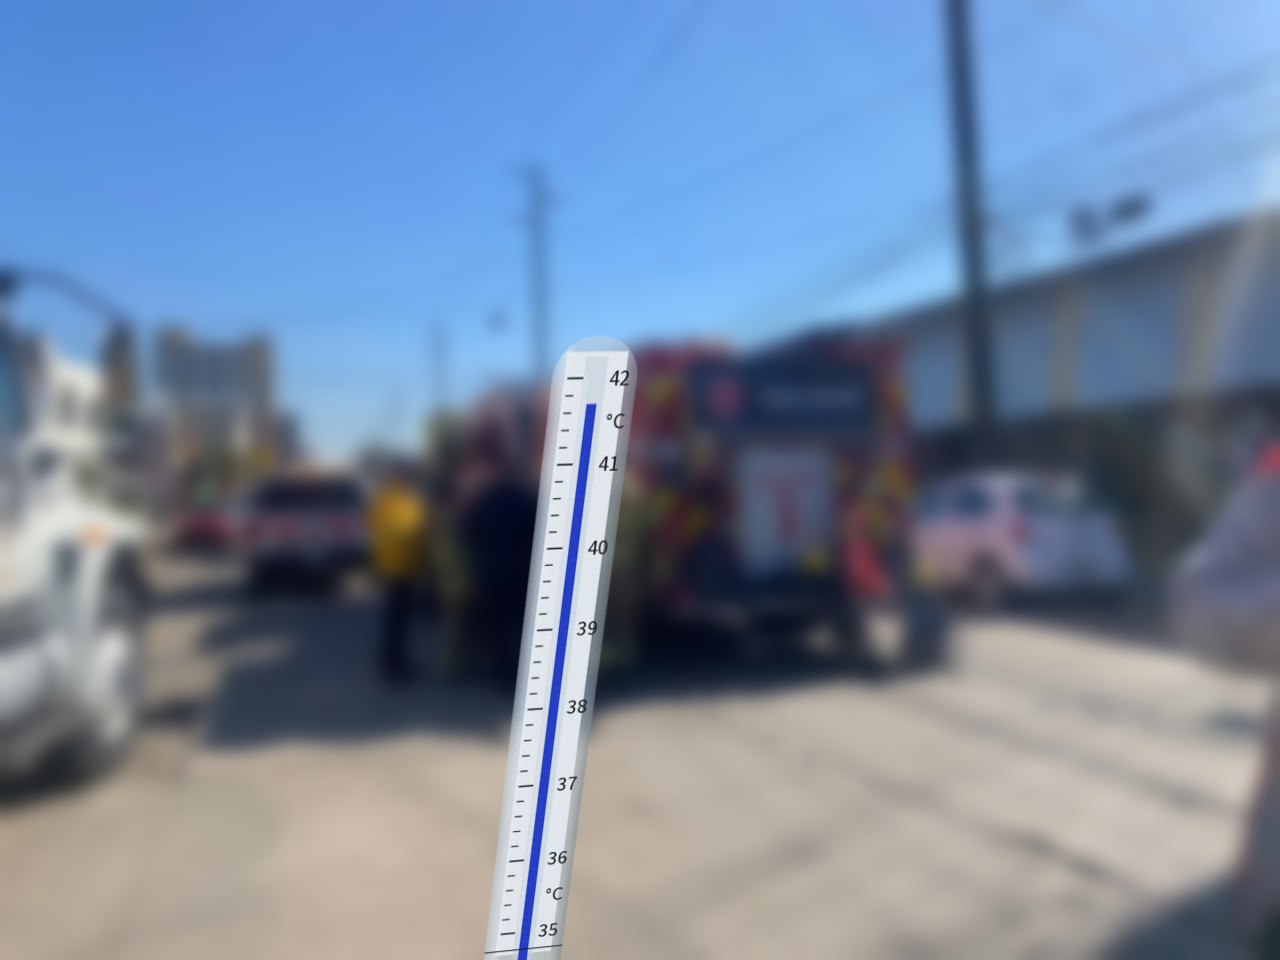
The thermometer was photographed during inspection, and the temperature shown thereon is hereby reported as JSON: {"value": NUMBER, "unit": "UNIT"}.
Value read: {"value": 41.7, "unit": "°C"}
